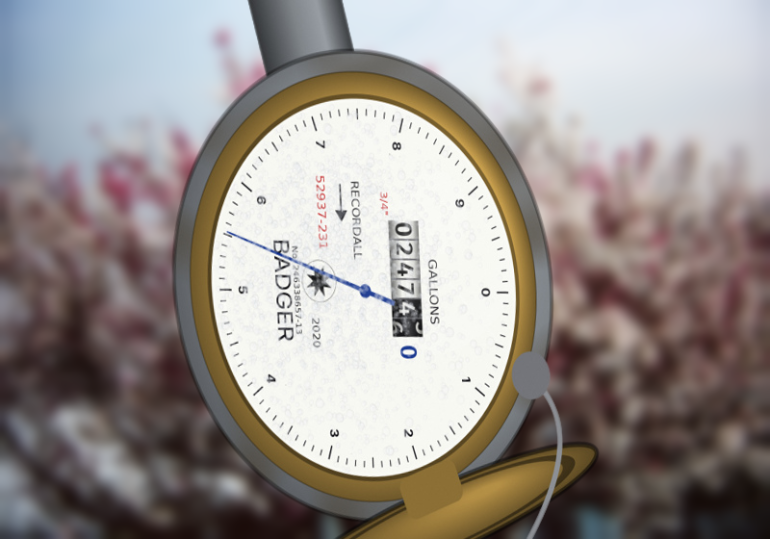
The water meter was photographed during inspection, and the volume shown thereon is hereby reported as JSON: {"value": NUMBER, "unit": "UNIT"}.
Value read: {"value": 247455.5, "unit": "gal"}
